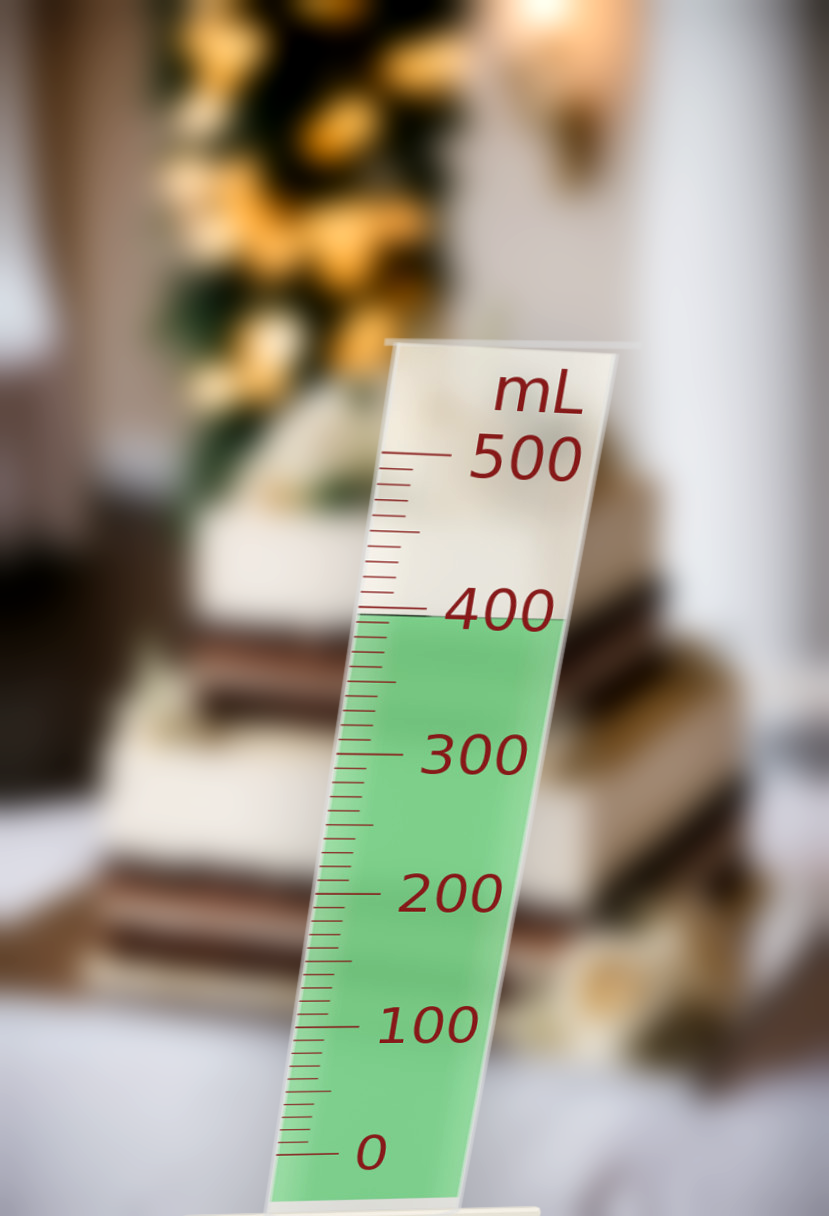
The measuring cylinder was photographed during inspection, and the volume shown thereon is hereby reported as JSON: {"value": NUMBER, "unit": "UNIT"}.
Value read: {"value": 395, "unit": "mL"}
